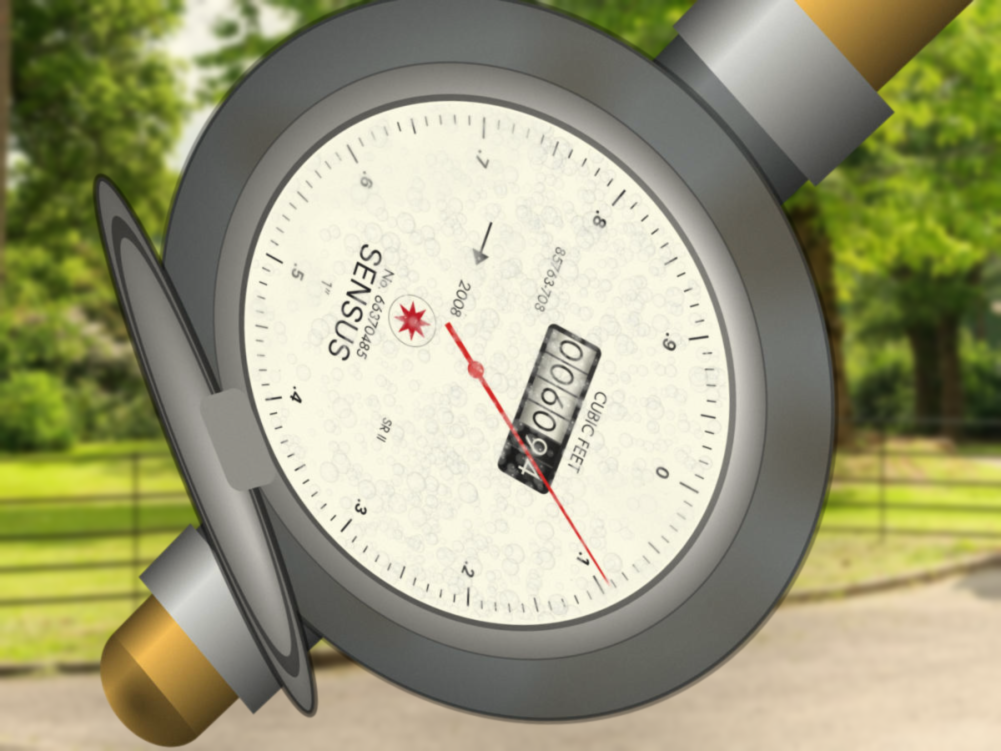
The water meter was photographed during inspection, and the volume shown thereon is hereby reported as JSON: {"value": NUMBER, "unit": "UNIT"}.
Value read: {"value": 6094.09, "unit": "ft³"}
